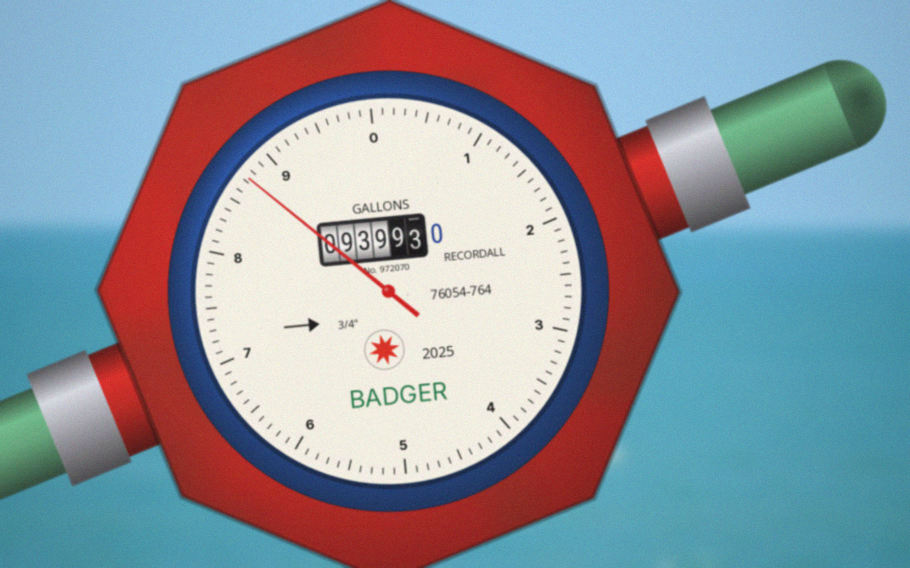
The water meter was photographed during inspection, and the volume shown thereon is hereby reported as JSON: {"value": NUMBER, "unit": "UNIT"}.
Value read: {"value": 939928.7, "unit": "gal"}
